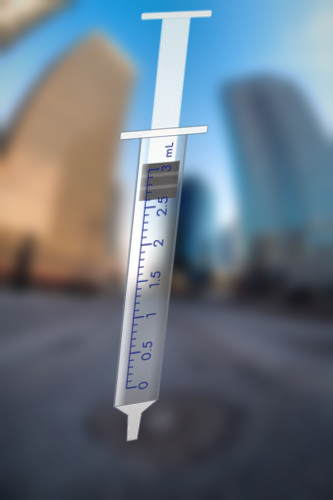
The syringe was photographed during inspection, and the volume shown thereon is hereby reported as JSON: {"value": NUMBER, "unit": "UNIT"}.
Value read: {"value": 2.6, "unit": "mL"}
